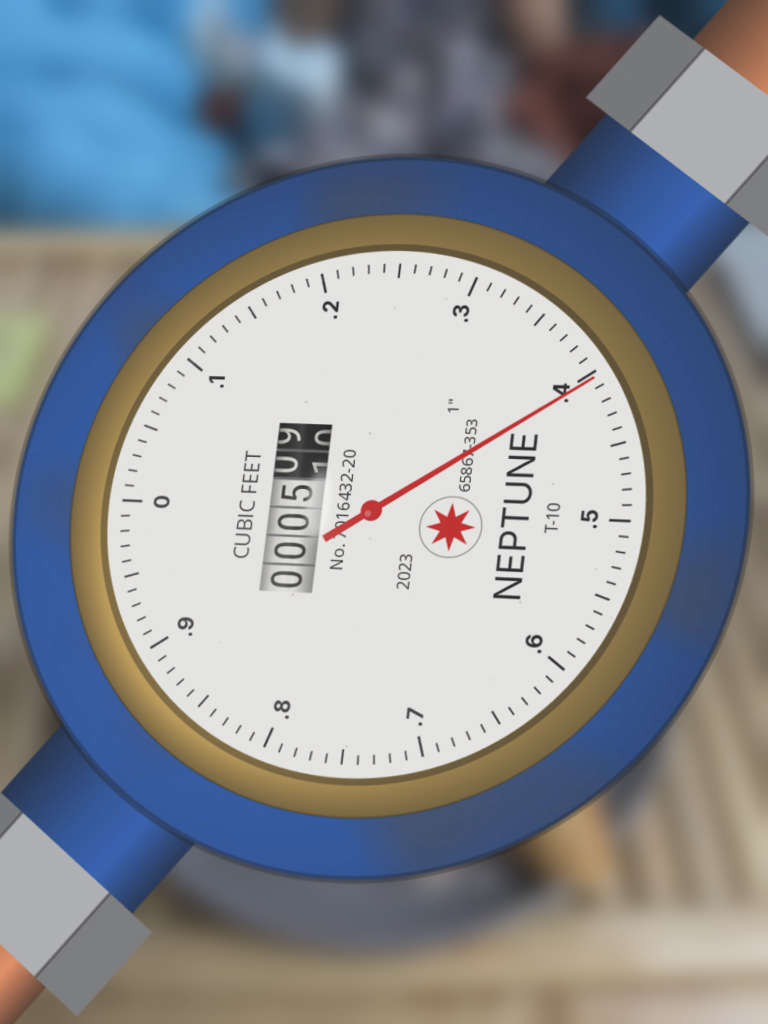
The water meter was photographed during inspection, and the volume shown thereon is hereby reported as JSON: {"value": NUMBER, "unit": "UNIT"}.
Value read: {"value": 509.40, "unit": "ft³"}
